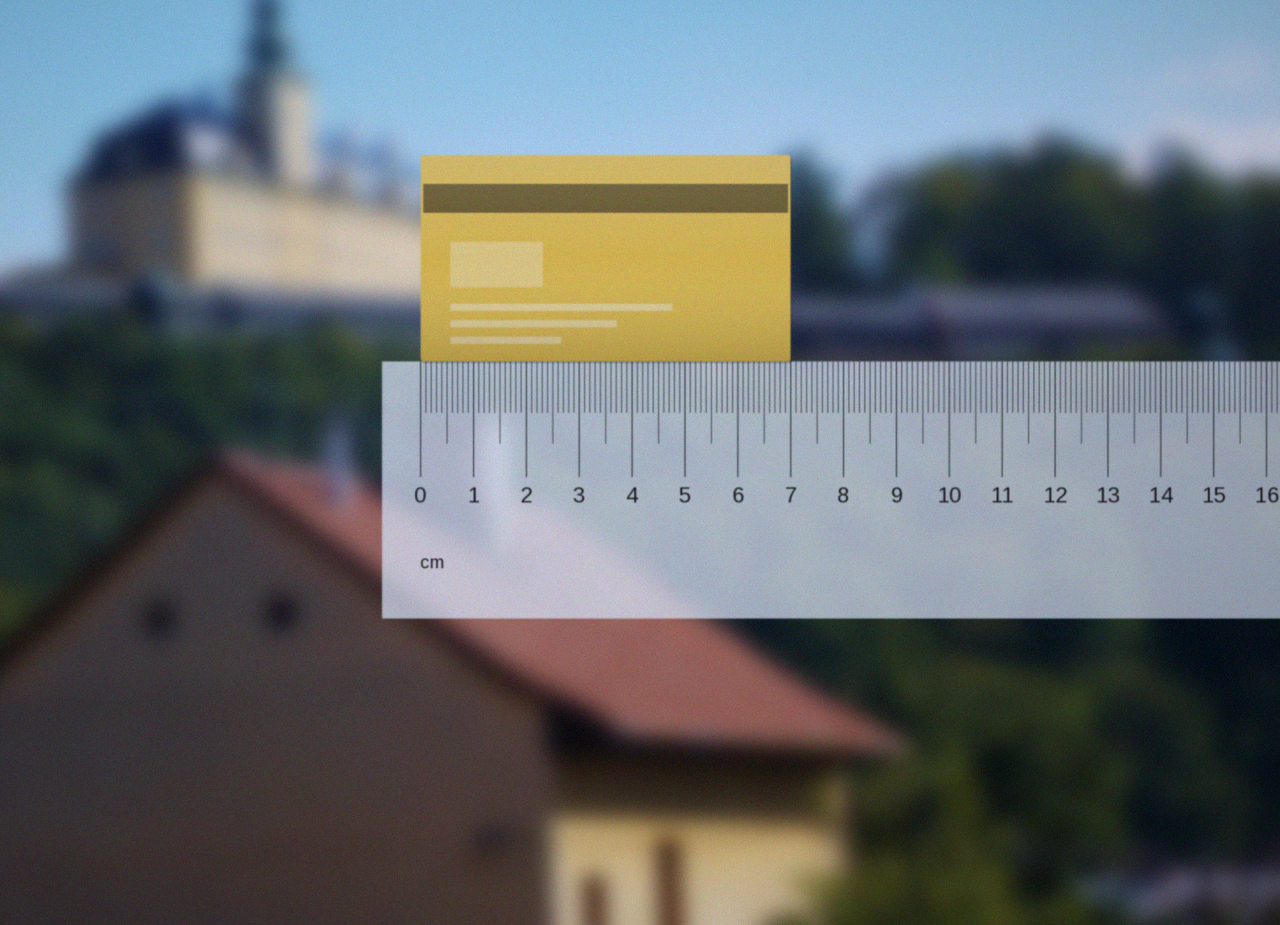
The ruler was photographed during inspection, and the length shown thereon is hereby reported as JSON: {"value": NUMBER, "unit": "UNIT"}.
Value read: {"value": 7, "unit": "cm"}
